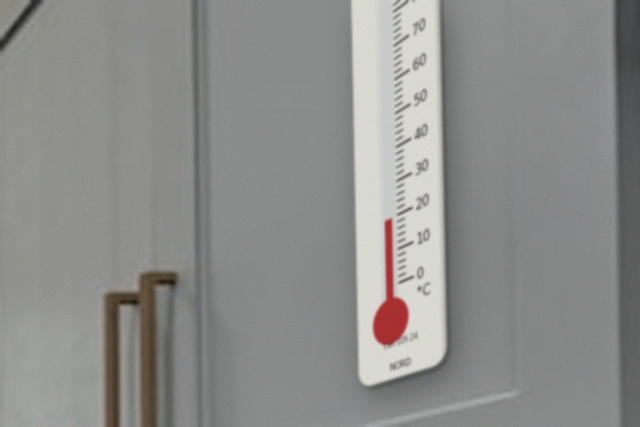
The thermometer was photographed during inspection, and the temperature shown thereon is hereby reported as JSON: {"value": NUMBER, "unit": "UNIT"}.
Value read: {"value": 20, "unit": "°C"}
